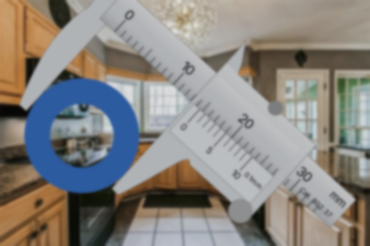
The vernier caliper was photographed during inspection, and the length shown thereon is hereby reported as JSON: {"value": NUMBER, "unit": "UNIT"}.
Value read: {"value": 14.6, "unit": "mm"}
